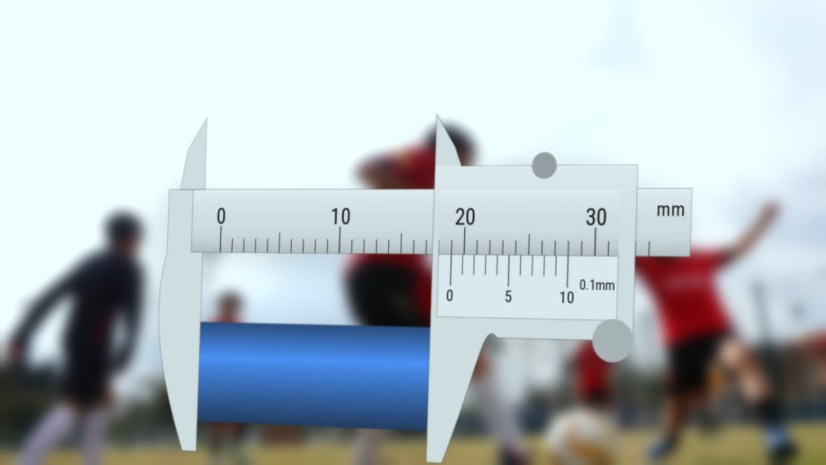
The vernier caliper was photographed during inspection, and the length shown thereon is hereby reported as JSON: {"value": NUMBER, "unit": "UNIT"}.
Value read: {"value": 19.0, "unit": "mm"}
